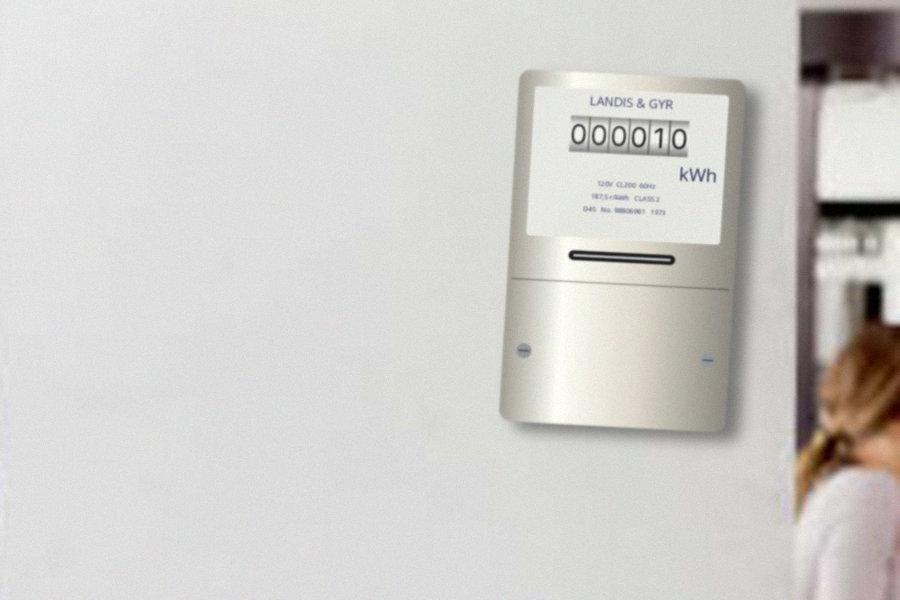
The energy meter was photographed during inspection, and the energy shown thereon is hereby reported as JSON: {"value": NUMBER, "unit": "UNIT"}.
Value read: {"value": 10, "unit": "kWh"}
